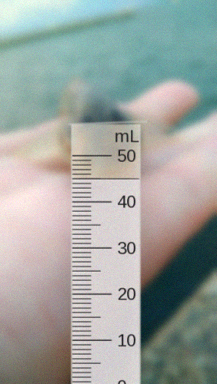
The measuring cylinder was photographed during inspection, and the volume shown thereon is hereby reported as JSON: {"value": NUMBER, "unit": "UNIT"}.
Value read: {"value": 45, "unit": "mL"}
